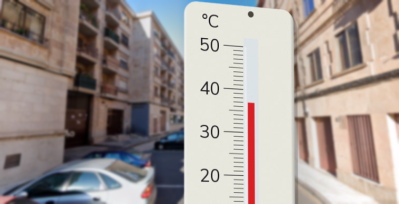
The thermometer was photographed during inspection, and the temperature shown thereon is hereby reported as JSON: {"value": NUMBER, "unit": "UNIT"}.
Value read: {"value": 37, "unit": "°C"}
